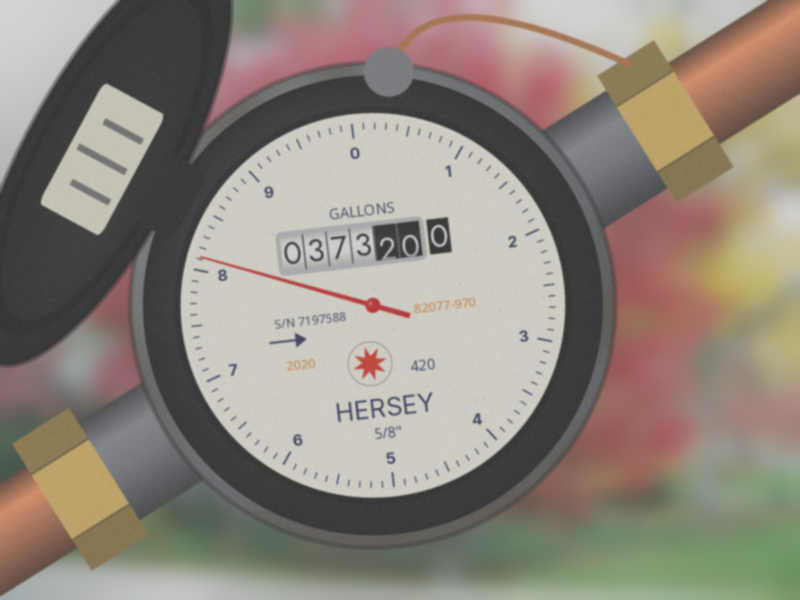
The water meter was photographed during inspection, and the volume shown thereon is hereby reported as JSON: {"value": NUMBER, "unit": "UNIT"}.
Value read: {"value": 373198.1, "unit": "gal"}
